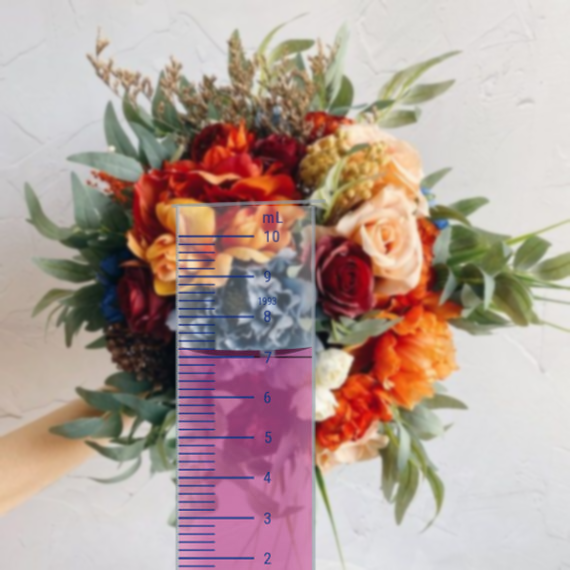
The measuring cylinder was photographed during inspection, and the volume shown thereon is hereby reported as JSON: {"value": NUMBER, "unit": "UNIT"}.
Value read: {"value": 7, "unit": "mL"}
